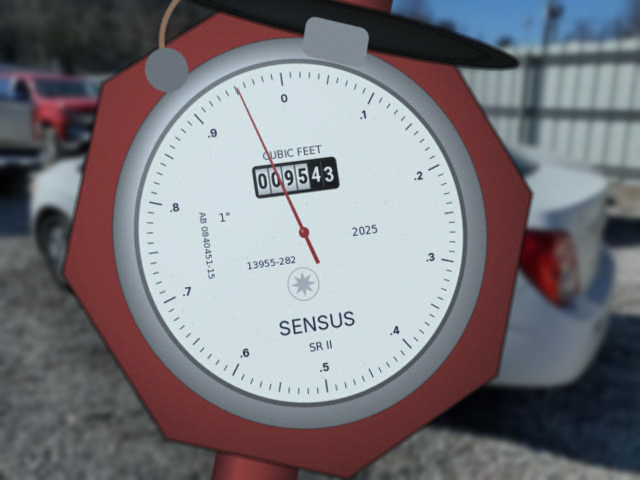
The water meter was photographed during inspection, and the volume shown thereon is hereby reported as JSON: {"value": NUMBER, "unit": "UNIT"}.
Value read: {"value": 9542.95, "unit": "ft³"}
